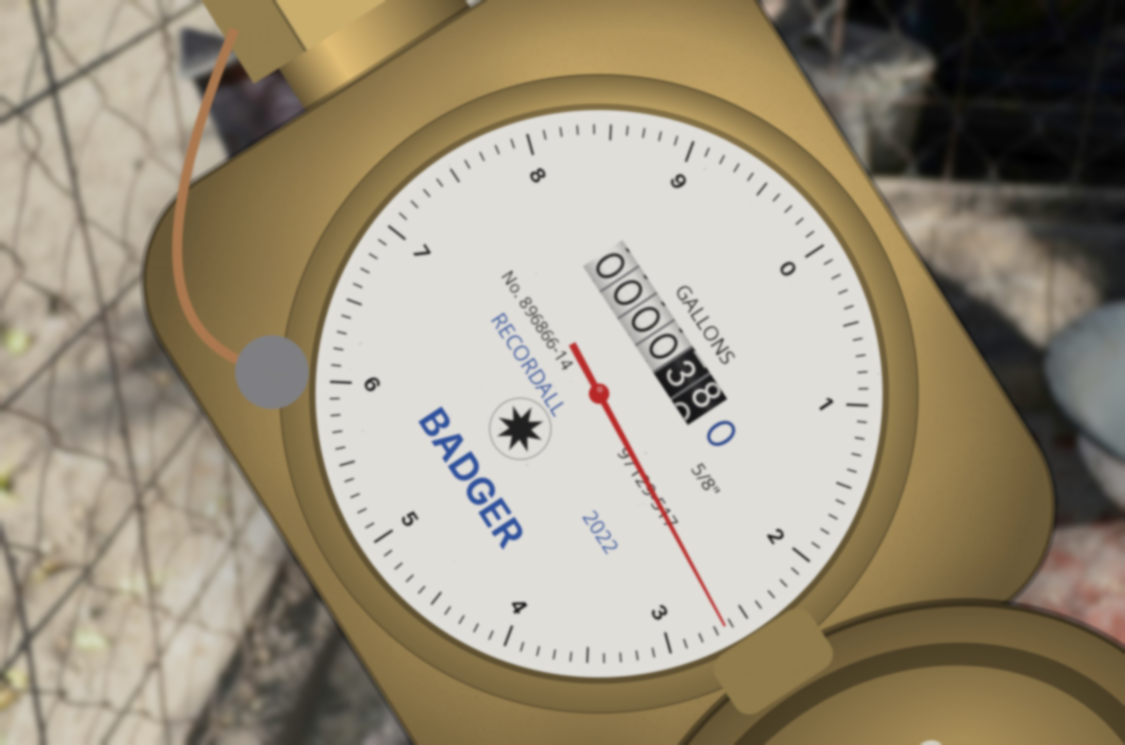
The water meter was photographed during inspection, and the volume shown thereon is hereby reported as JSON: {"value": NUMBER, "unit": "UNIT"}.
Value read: {"value": 382.6, "unit": "gal"}
